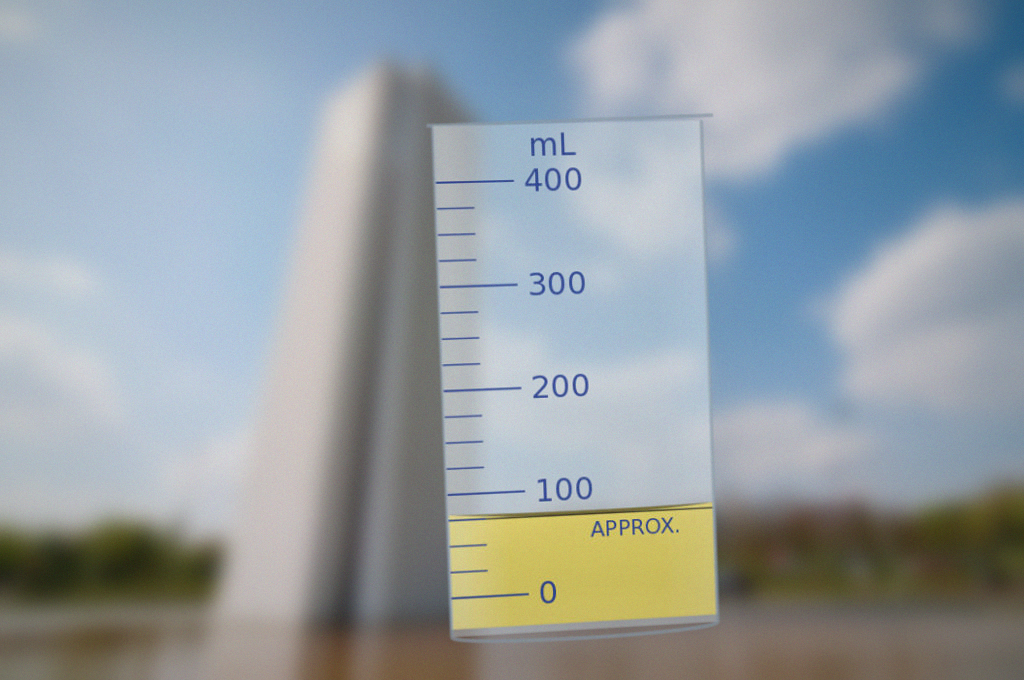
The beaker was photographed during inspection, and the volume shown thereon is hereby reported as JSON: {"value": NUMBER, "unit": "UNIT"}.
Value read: {"value": 75, "unit": "mL"}
